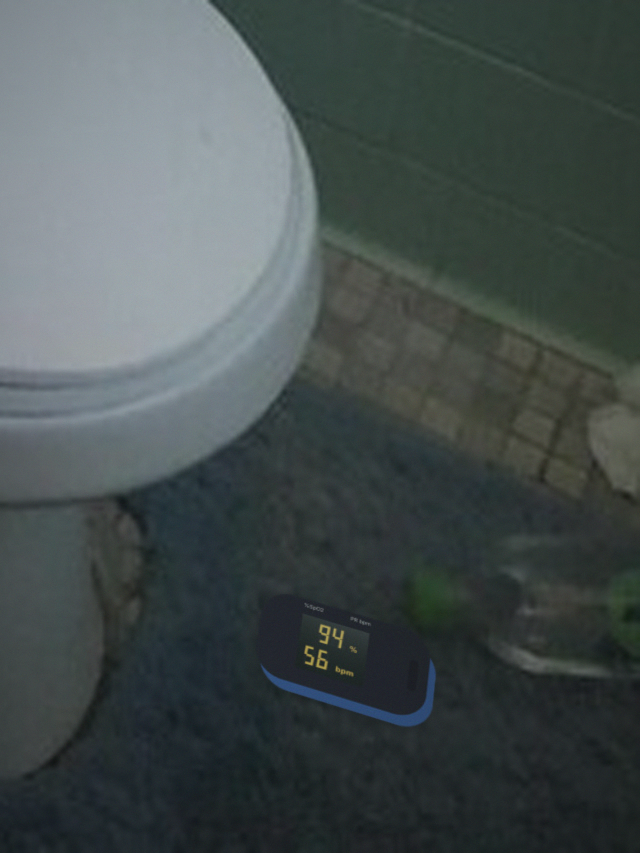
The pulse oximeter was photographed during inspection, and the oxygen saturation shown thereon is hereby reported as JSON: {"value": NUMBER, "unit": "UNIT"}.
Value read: {"value": 94, "unit": "%"}
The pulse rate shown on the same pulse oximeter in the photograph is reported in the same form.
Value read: {"value": 56, "unit": "bpm"}
